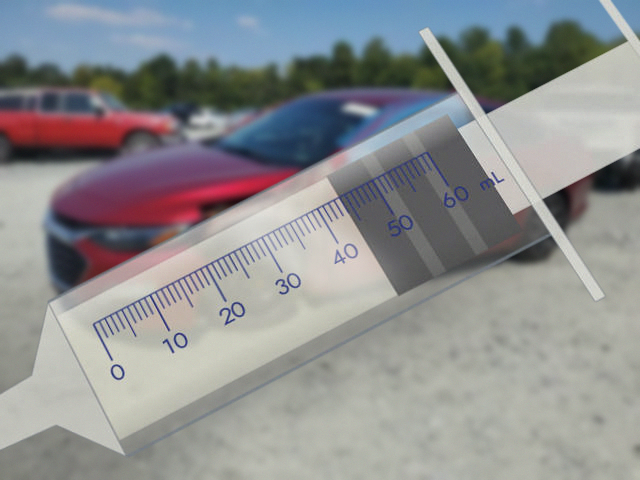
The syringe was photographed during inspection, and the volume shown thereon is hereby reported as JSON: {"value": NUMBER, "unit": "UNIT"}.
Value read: {"value": 44, "unit": "mL"}
